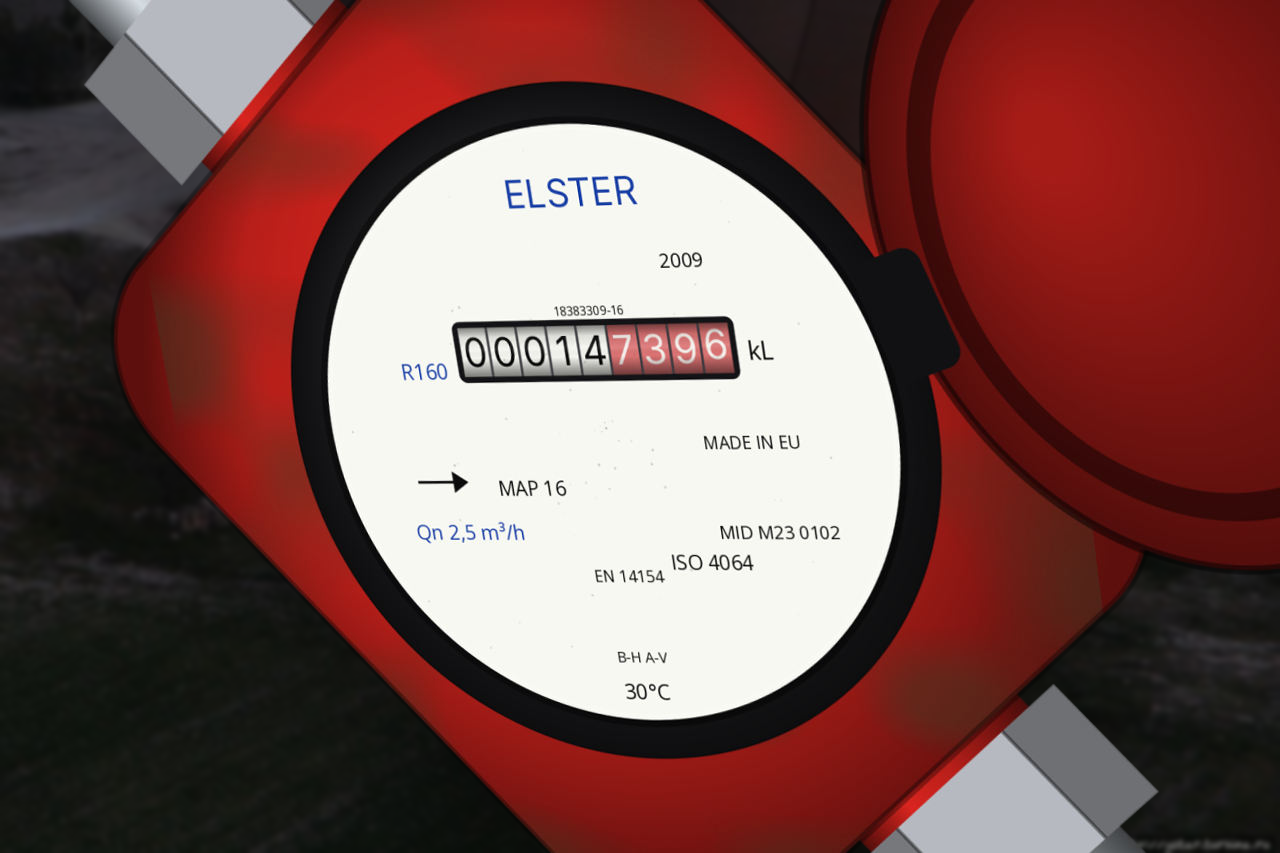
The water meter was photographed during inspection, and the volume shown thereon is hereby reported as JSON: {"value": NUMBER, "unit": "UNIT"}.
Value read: {"value": 14.7396, "unit": "kL"}
